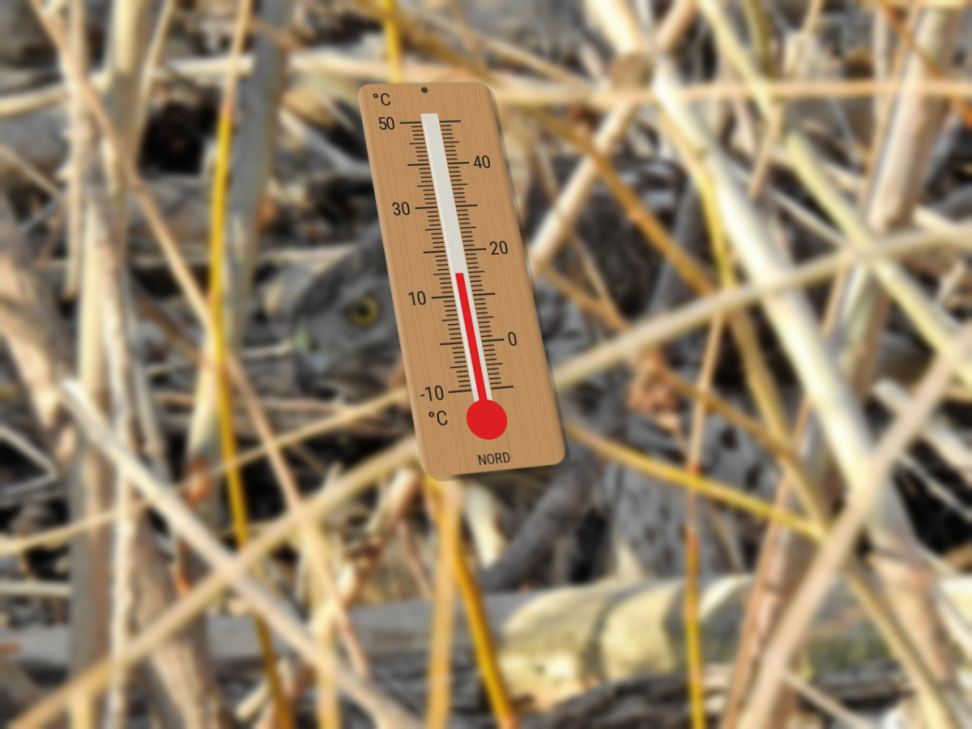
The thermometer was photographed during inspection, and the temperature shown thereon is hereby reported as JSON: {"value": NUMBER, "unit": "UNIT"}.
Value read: {"value": 15, "unit": "°C"}
